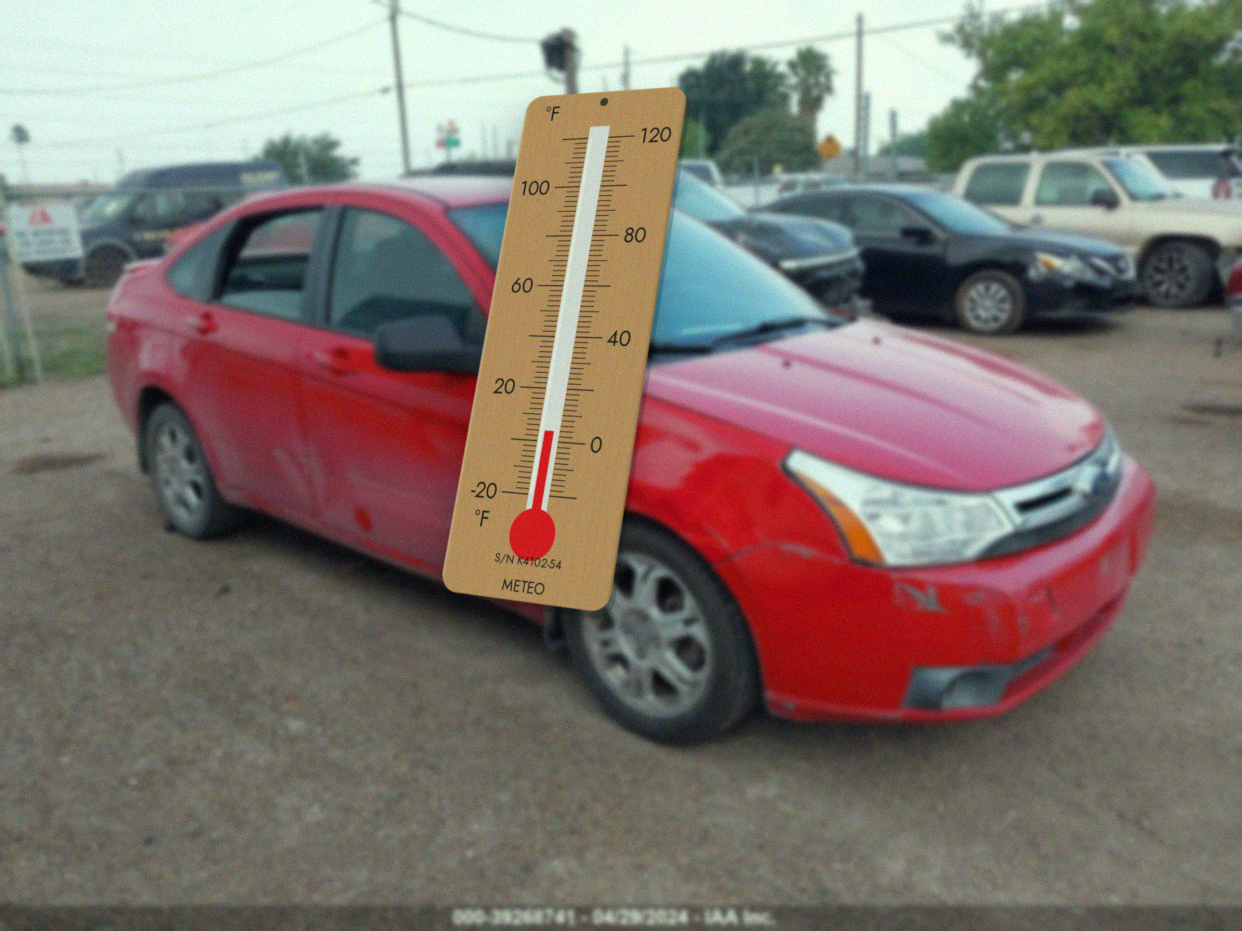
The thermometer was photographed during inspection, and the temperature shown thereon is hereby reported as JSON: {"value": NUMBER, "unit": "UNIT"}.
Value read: {"value": 4, "unit": "°F"}
